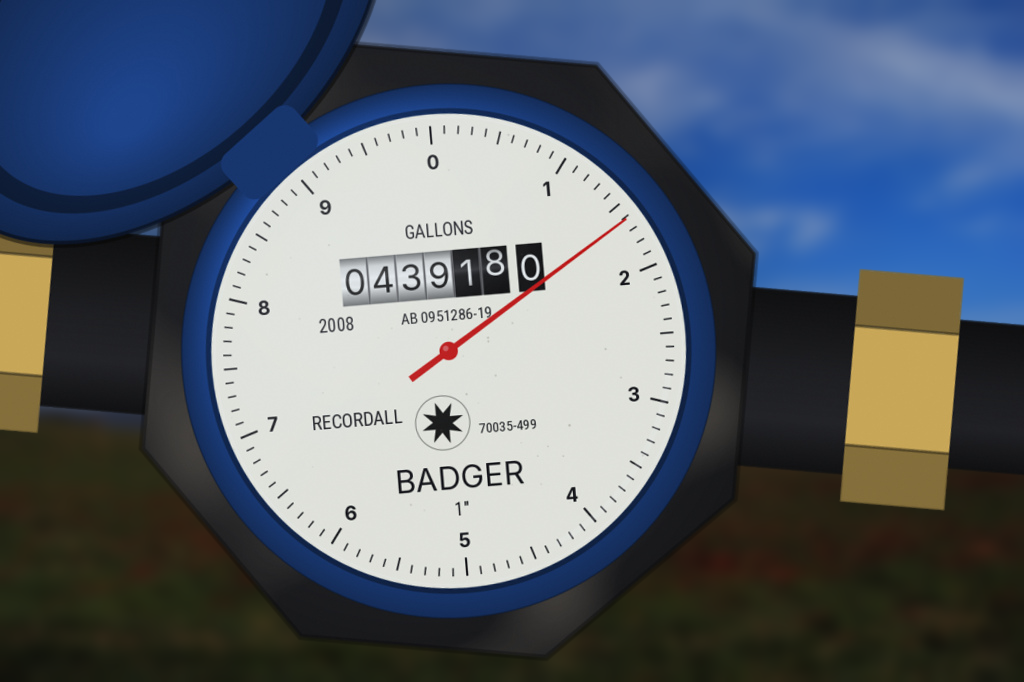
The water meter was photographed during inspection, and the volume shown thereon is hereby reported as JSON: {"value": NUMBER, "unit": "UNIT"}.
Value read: {"value": 439181.6, "unit": "gal"}
